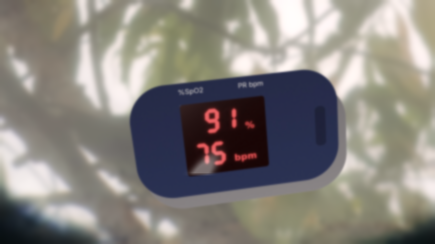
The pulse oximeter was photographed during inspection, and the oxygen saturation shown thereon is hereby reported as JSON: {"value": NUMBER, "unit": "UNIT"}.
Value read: {"value": 91, "unit": "%"}
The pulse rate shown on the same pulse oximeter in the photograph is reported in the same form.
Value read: {"value": 75, "unit": "bpm"}
